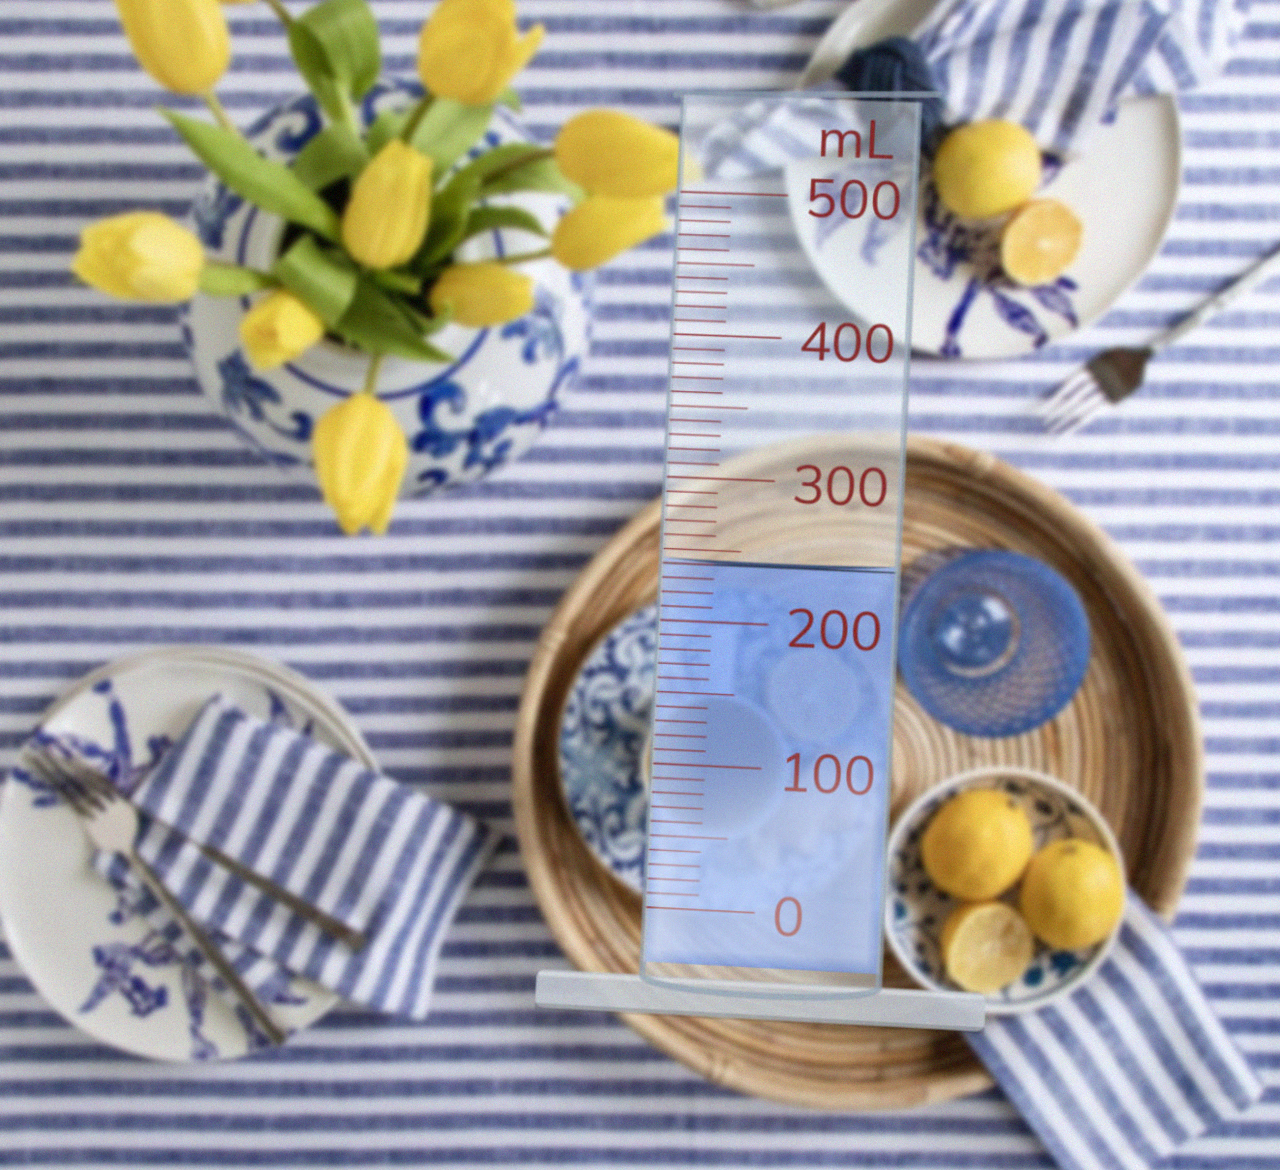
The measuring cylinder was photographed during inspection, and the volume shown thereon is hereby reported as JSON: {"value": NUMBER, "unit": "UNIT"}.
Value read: {"value": 240, "unit": "mL"}
